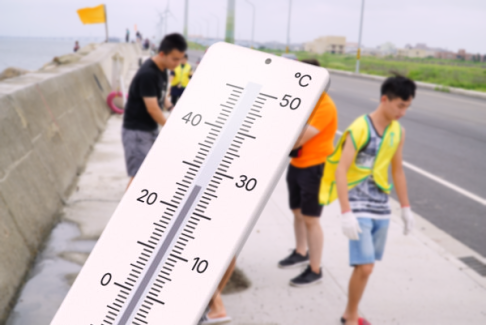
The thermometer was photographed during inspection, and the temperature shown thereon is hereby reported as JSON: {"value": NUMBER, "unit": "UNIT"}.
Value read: {"value": 26, "unit": "°C"}
